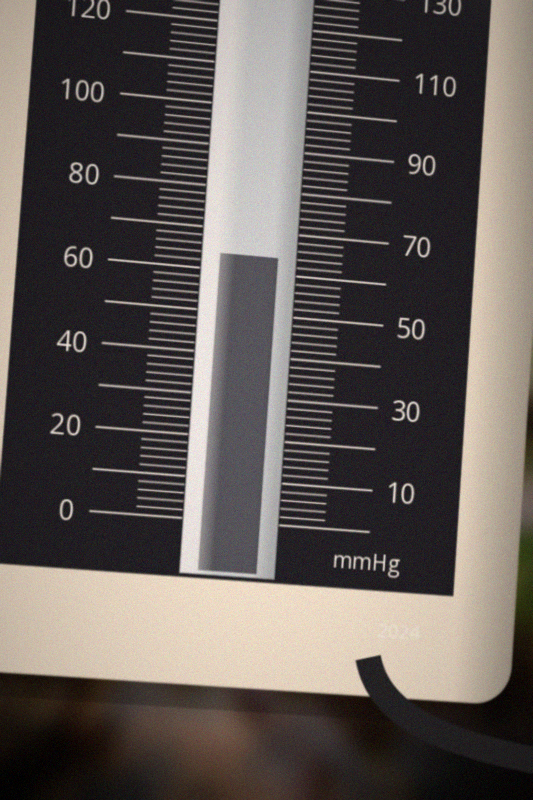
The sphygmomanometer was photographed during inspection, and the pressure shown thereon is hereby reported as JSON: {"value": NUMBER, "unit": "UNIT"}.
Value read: {"value": 64, "unit": "mmHg"}
